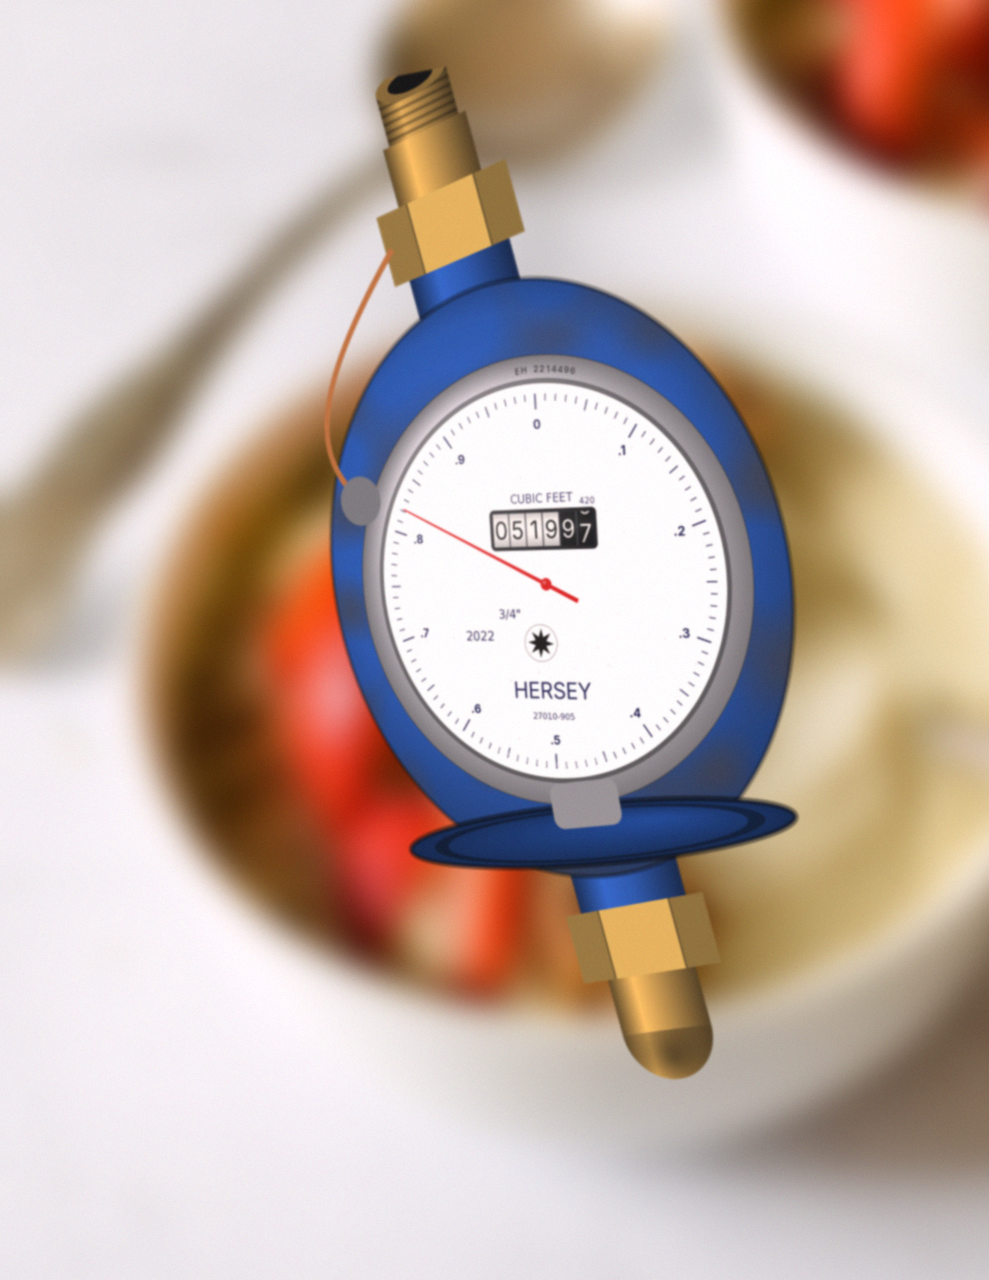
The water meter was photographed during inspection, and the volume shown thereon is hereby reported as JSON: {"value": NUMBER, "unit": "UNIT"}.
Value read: {"value": 51996.82, "unit": "ft³"}
